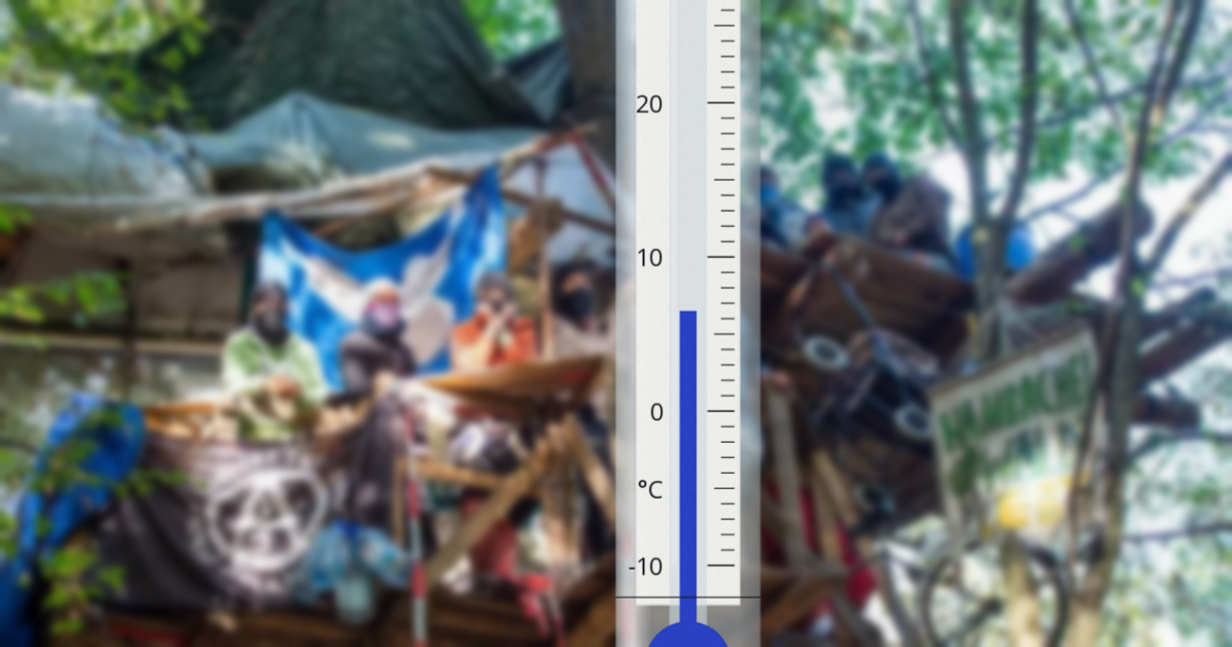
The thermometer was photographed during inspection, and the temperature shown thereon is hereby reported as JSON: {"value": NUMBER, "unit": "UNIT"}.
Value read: {"value": 6.5, "unit": "°C"}
